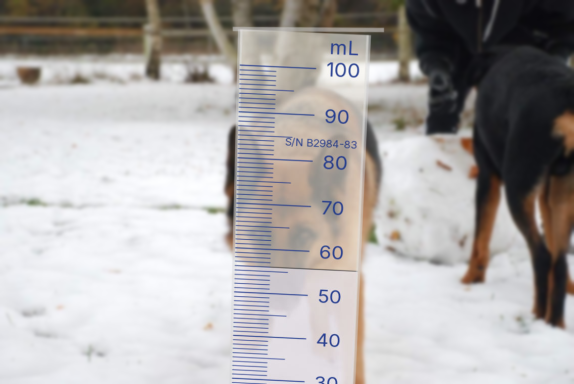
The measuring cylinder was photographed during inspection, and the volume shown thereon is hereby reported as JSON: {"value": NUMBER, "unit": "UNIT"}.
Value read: {"value": 56, "unit": "mL"}
